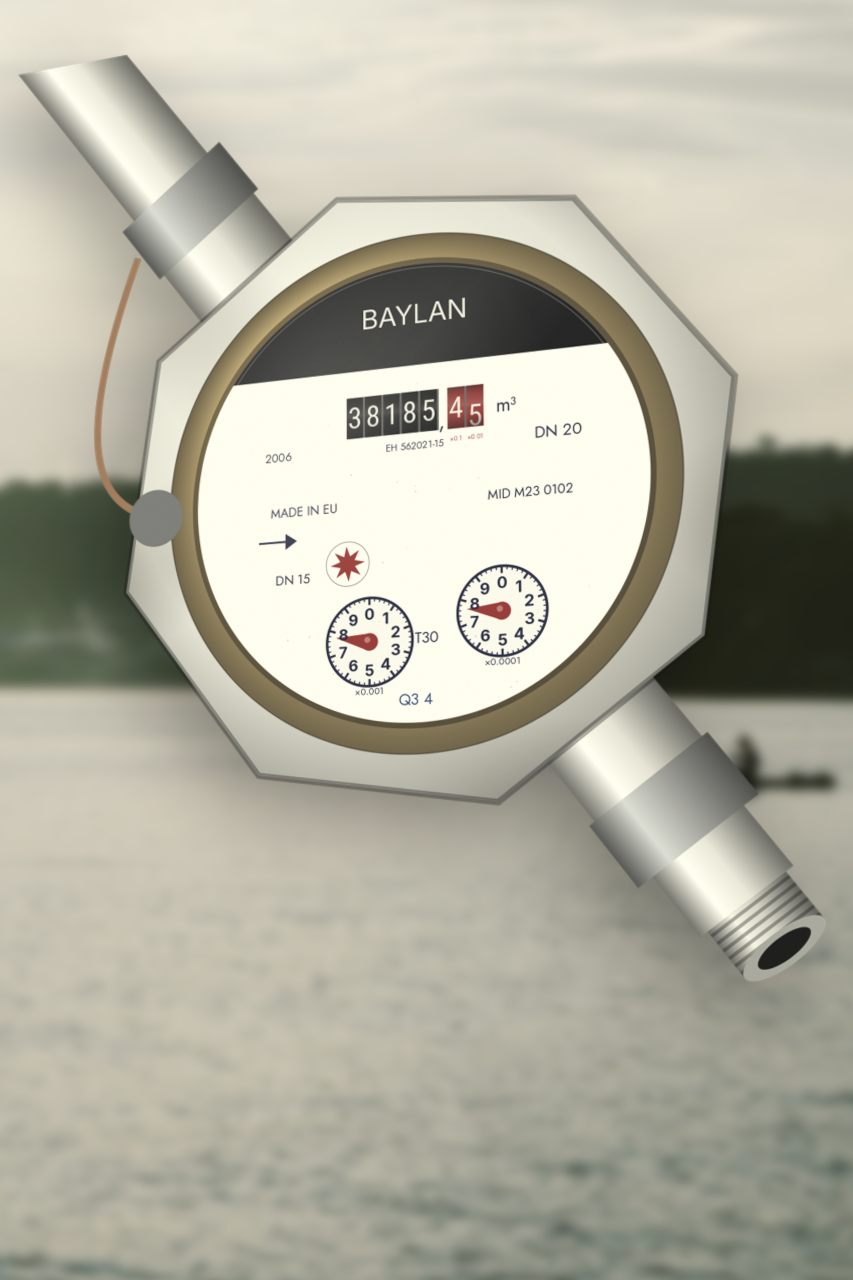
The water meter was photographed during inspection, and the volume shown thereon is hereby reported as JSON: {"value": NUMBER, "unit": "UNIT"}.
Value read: {"value": 38185.4477, "unit": "m³"}
